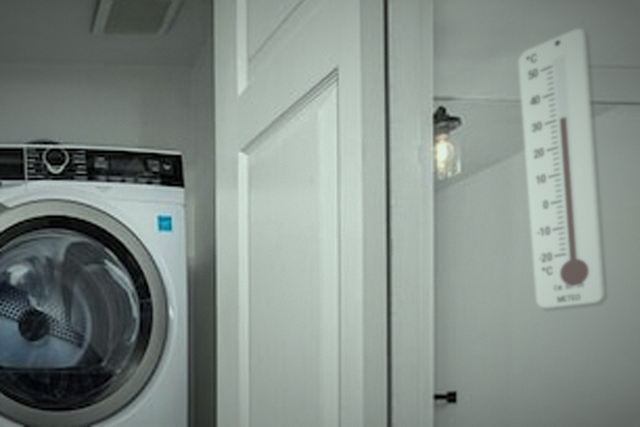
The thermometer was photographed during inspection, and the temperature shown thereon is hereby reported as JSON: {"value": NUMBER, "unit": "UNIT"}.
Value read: {"value": 30, "unit": "°C"}
